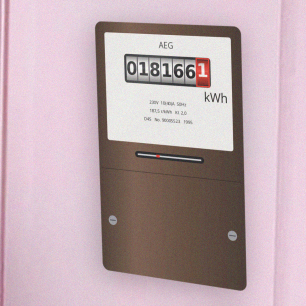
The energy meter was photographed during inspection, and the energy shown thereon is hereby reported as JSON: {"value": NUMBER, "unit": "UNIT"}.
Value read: {"value": 18166.1, "unit": "kWh"}
